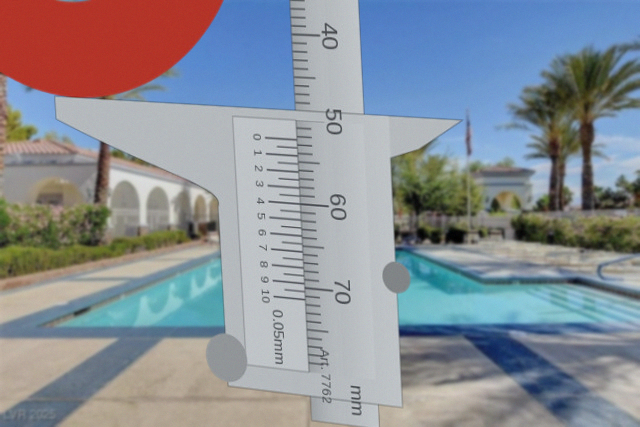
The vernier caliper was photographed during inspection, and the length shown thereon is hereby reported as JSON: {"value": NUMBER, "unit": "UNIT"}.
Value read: {"value": 52.4, "unit": "mm"}
